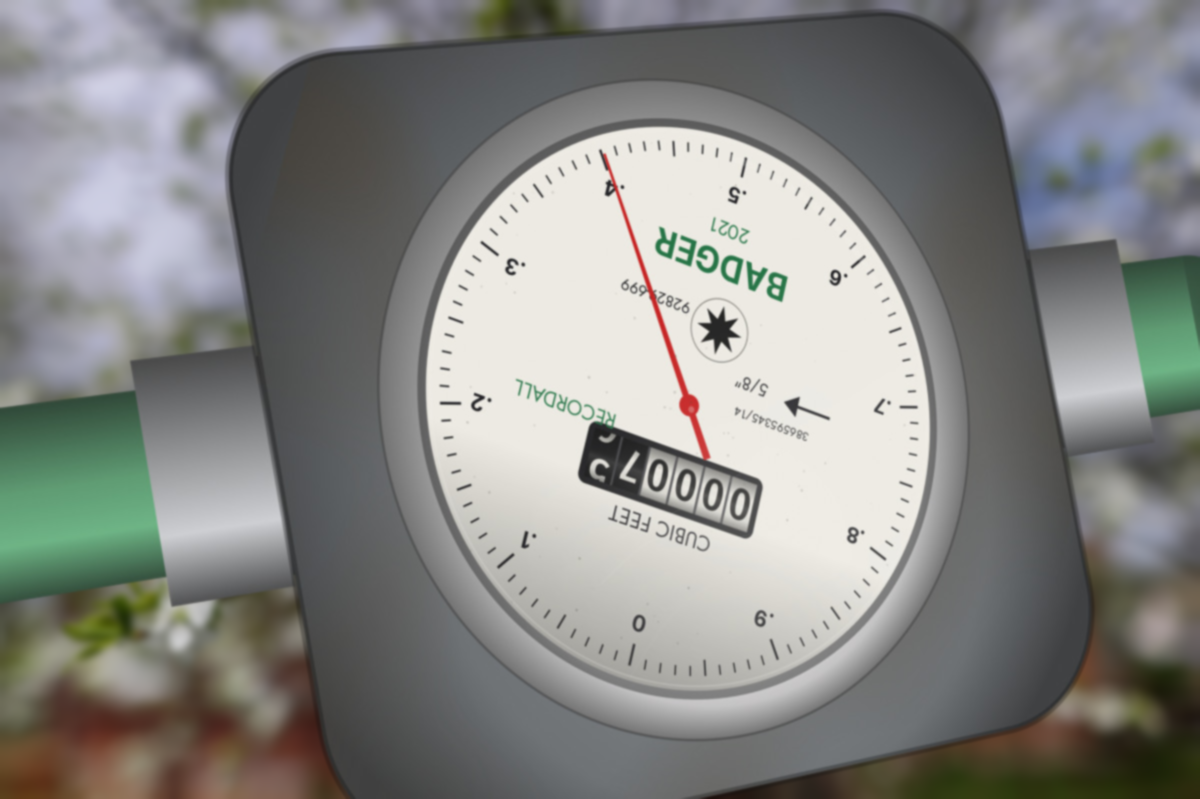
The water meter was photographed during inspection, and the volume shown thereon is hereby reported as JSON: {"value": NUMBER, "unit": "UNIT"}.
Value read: {"value": 75.40, "unit": "ft³"}
